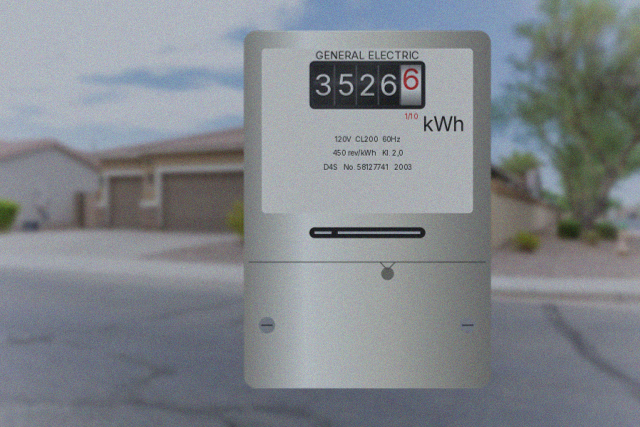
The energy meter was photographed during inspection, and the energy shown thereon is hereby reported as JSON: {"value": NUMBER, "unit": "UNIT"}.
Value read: {"value": 3526.6, "unit": "kWh"}
